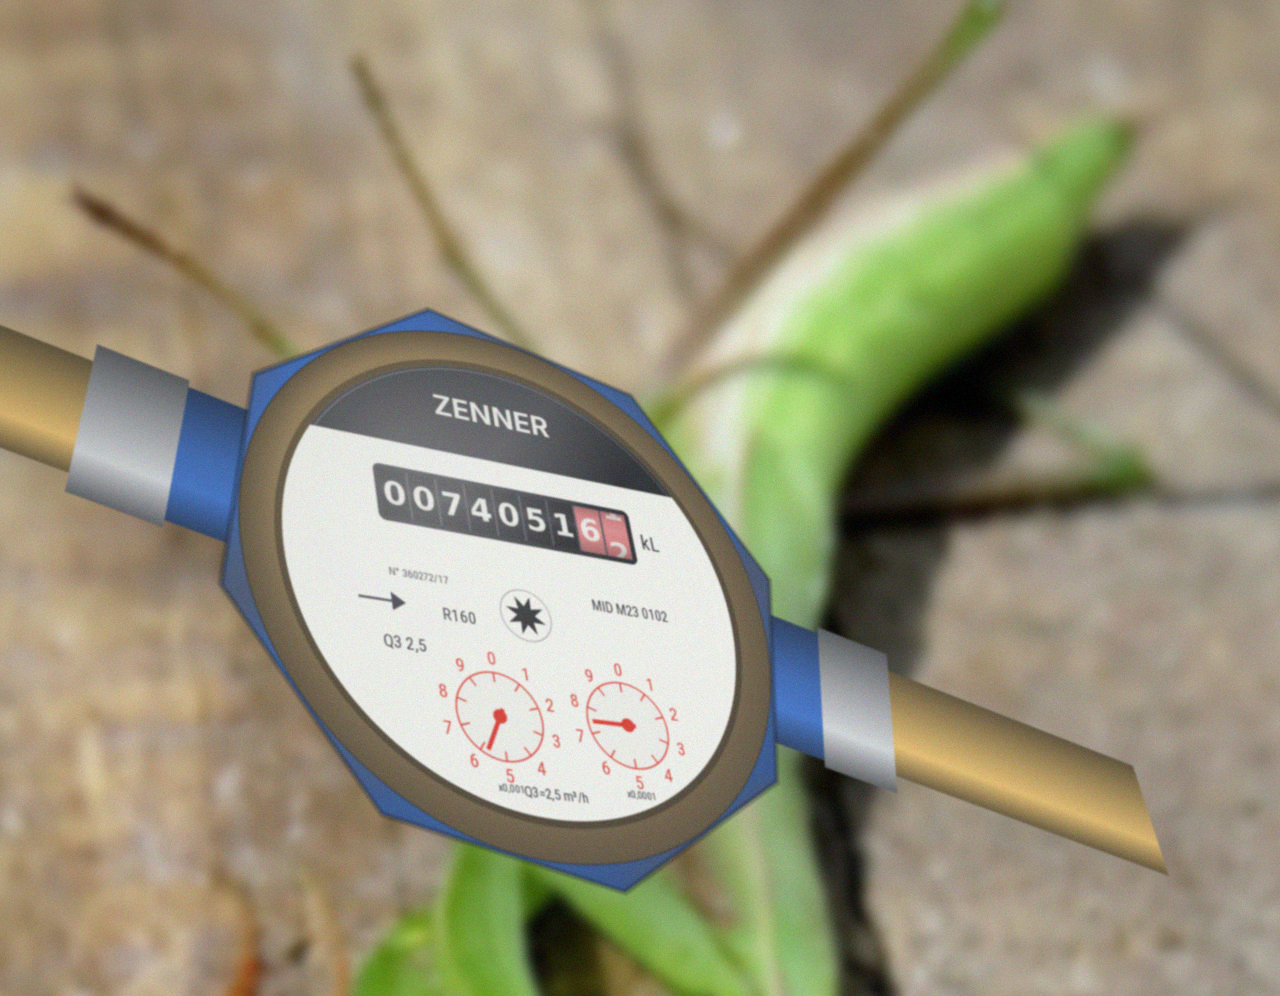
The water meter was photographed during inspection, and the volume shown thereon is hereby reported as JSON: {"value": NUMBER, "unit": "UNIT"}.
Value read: {"value": 74051.6157, "unit": "kL"}
